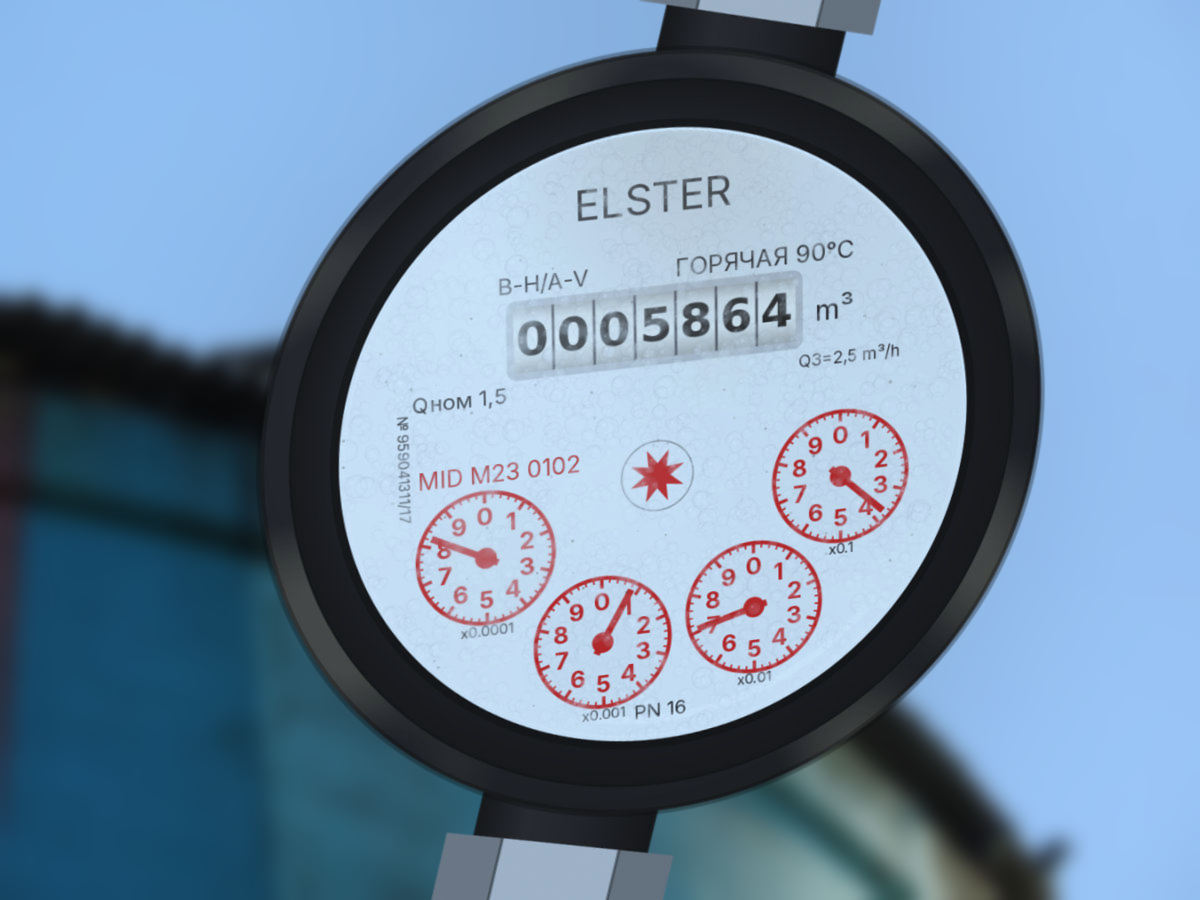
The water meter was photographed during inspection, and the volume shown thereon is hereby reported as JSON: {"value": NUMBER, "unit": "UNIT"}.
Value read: {"value": 5864.3708, "unit": "m³"}
